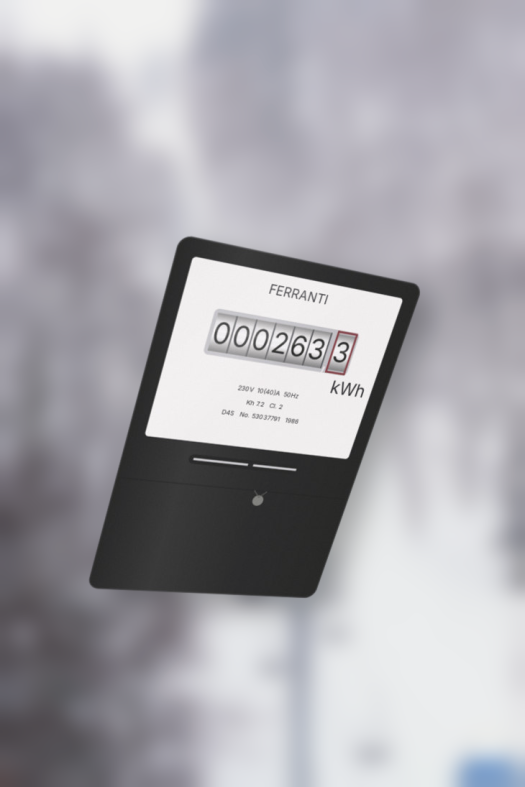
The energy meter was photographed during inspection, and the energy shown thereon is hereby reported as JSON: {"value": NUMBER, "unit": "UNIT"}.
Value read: {"value": 263.3, "unit": "kWh"}
